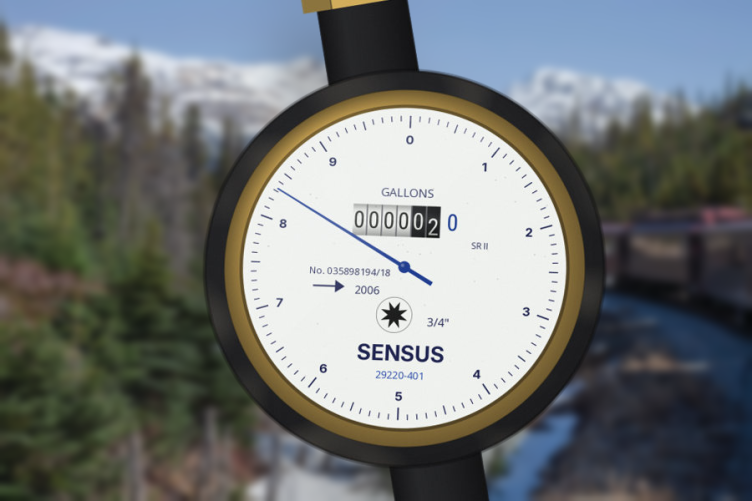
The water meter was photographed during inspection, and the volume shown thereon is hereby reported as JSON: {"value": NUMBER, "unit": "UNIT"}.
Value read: {"value": 18.3, "unit": "gal"}
